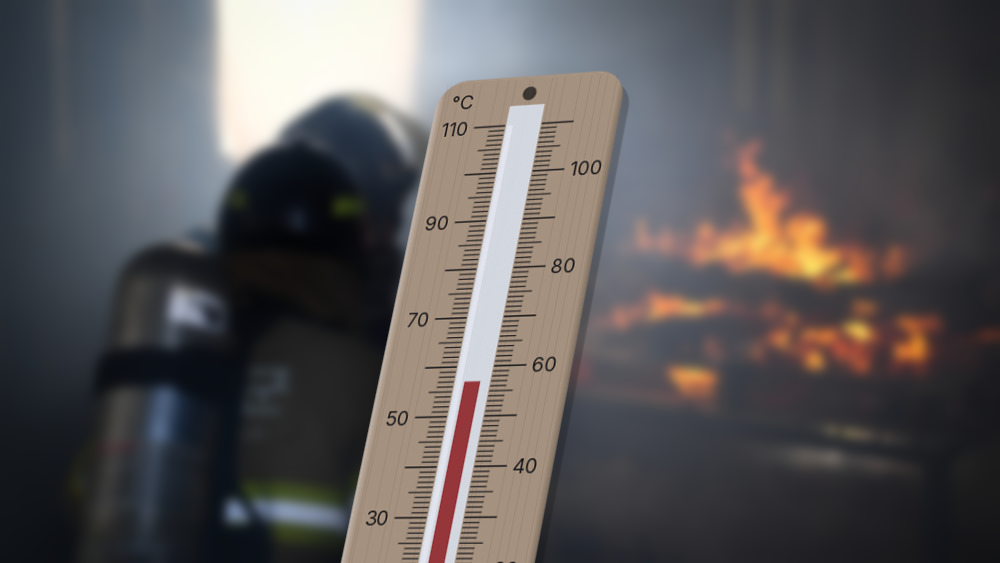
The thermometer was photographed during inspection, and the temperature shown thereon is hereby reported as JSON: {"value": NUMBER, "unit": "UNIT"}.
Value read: {"value": 57, "unit": "°C"}
